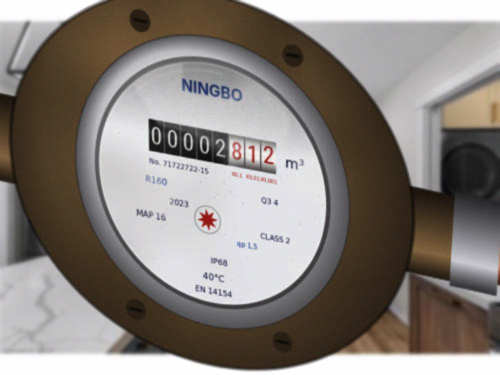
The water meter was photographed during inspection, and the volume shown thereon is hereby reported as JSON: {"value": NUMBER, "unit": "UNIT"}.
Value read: {"value": 2.812, "unit": "m³"}
